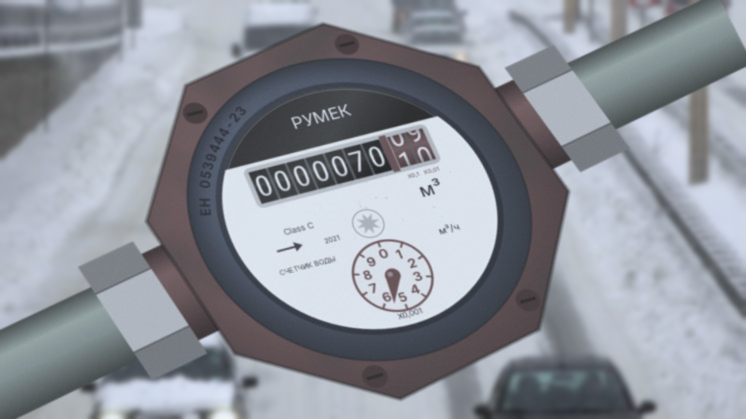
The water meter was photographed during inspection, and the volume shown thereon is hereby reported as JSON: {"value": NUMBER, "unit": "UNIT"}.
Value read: {"value": 70.095, "unit": "m³"}
